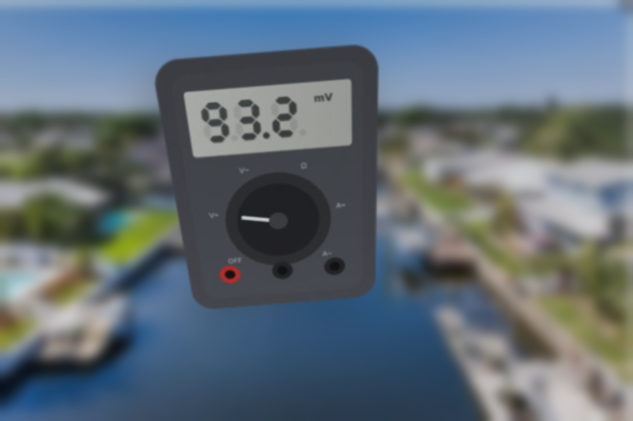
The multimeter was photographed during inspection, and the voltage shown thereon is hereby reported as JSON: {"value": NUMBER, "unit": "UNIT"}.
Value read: {"value": 93.2, "unit": "mV"}
